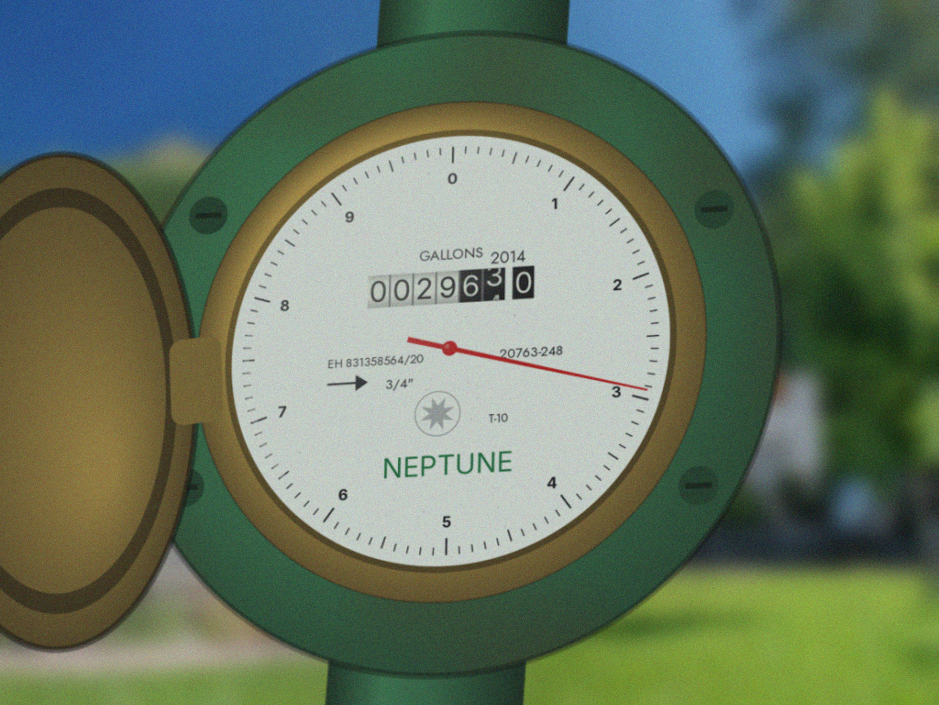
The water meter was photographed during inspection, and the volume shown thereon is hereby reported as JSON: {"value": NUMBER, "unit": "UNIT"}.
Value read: {"value": 29632.9, "unit": "gal"}
